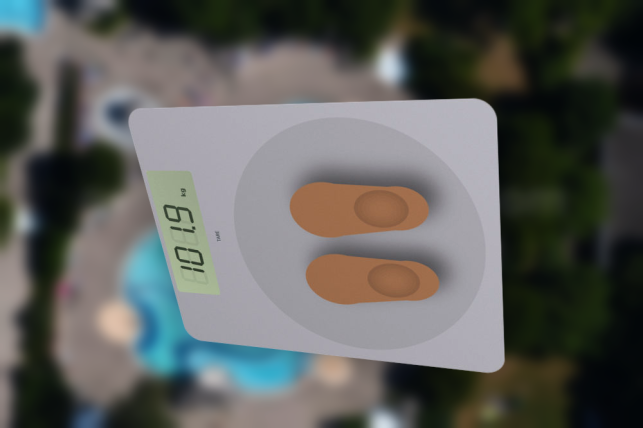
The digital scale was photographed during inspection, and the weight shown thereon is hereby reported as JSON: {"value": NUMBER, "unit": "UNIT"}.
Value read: {"value": 101.9, "unit": "kg"}
